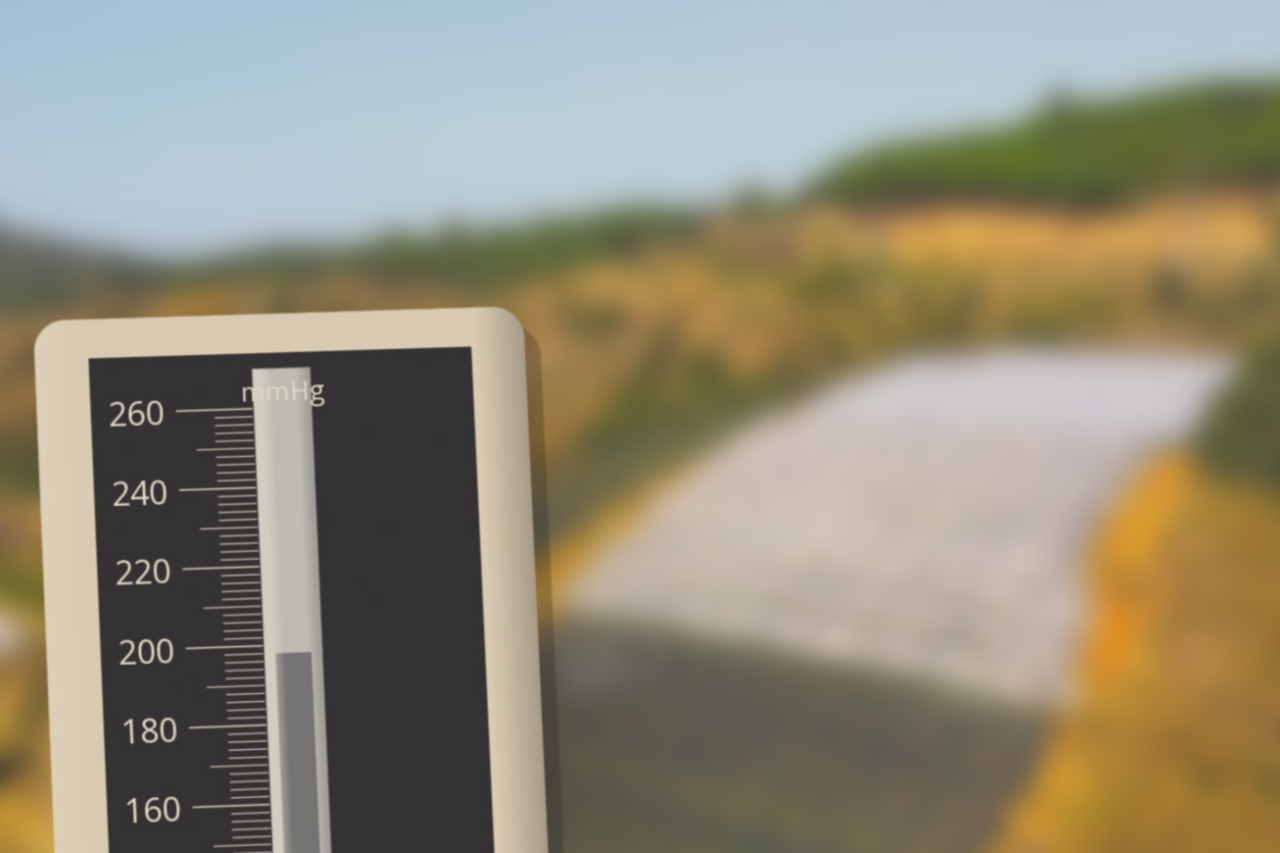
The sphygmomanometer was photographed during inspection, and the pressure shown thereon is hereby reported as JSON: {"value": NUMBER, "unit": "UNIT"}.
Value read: {"value": 198, "unit": "mmHg"}
